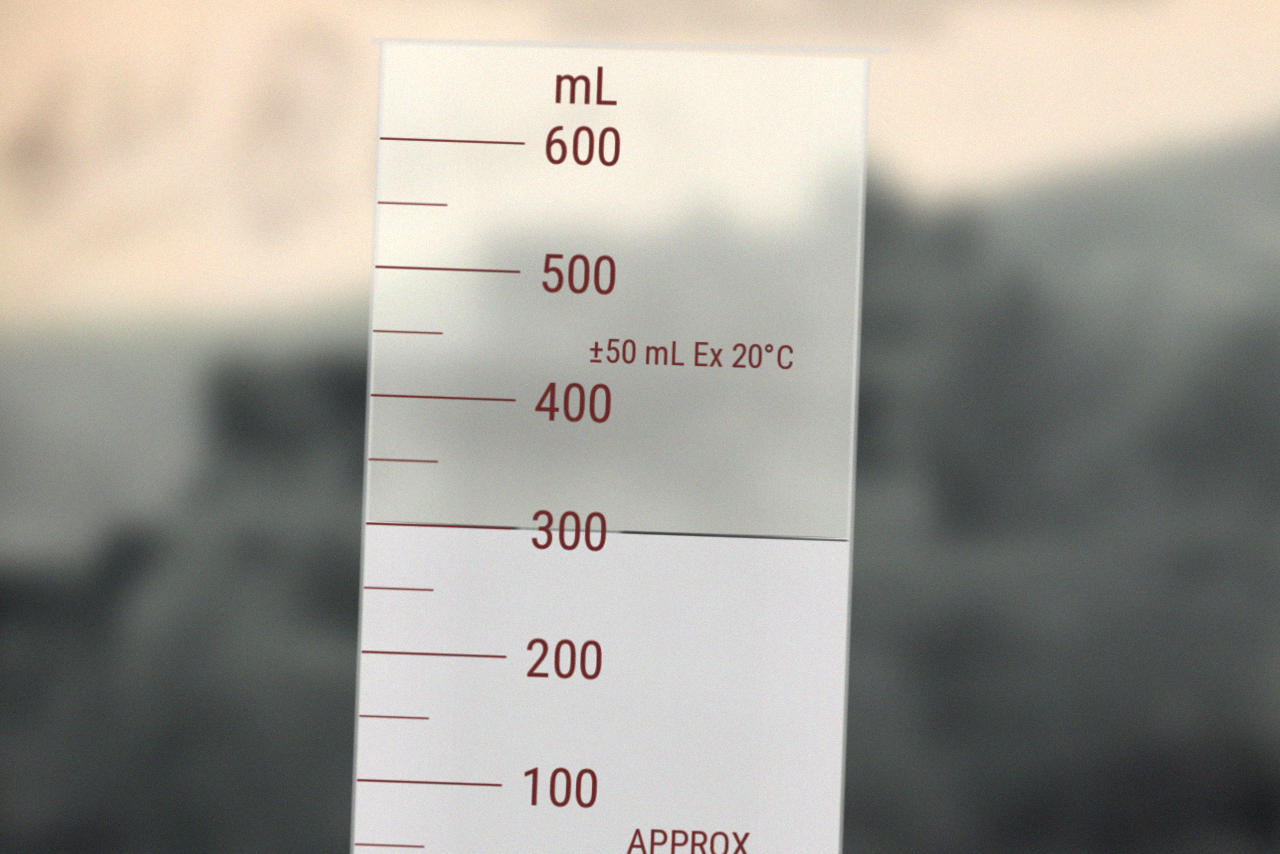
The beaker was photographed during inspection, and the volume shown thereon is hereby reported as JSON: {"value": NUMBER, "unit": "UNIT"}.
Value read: {"value": 300, "unit": "mL"}
